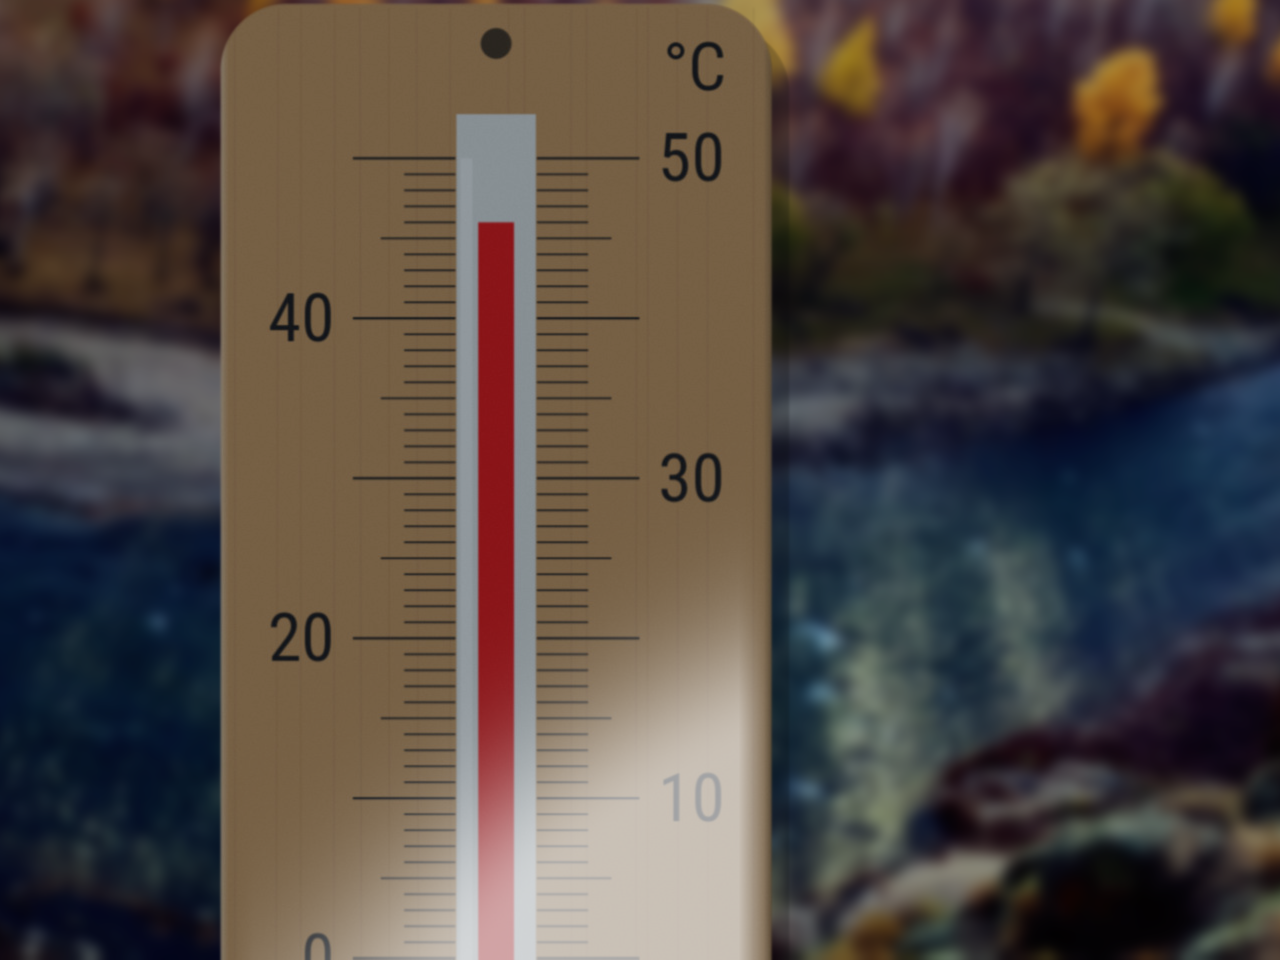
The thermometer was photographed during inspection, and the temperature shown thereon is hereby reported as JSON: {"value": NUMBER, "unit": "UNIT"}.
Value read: {"value": 46, "unit": "°C"}
